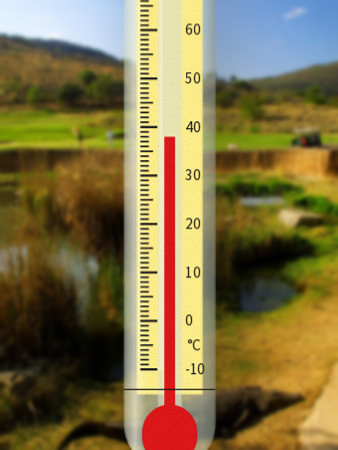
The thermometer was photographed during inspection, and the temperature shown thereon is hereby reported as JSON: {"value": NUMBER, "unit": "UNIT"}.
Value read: {"value": 38, "unit": "°C"}
